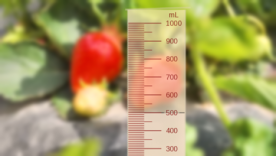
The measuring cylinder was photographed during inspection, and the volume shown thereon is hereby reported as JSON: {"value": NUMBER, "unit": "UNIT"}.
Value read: {"value": 500, "unit": "mL"}
